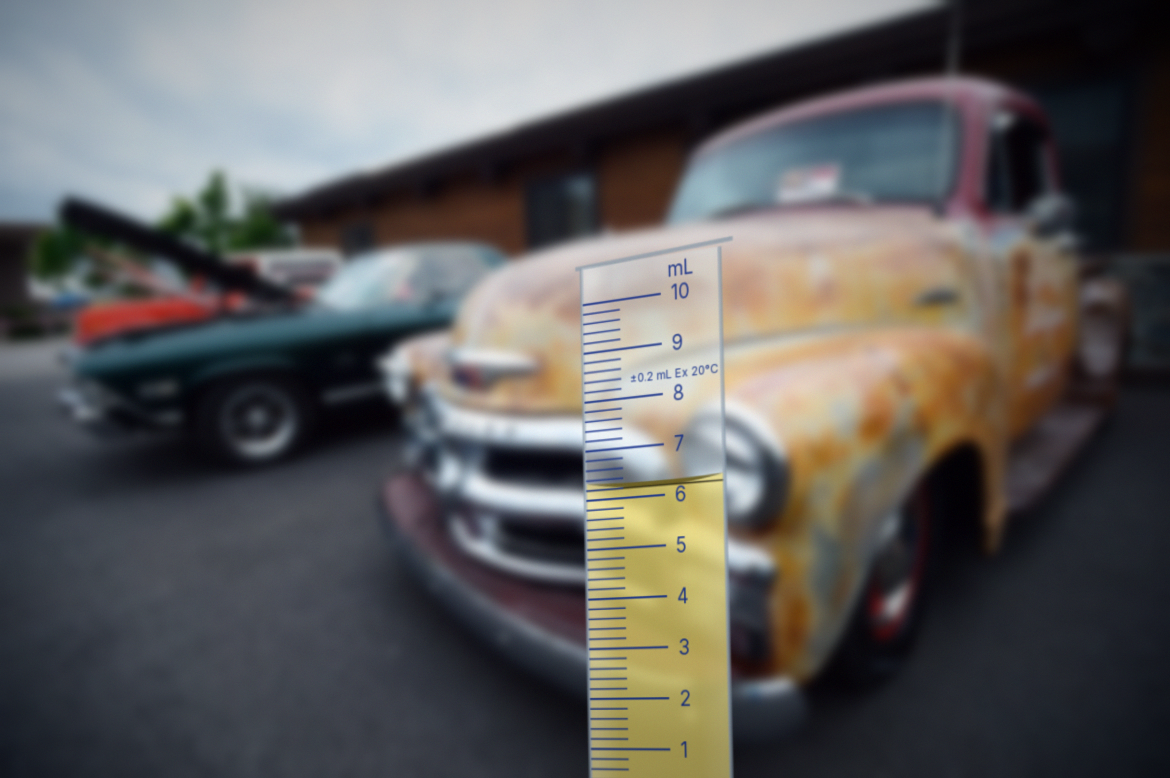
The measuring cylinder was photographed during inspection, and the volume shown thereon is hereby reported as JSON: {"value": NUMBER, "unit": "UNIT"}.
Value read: {"value": 6.2, "unit": "mL"}
